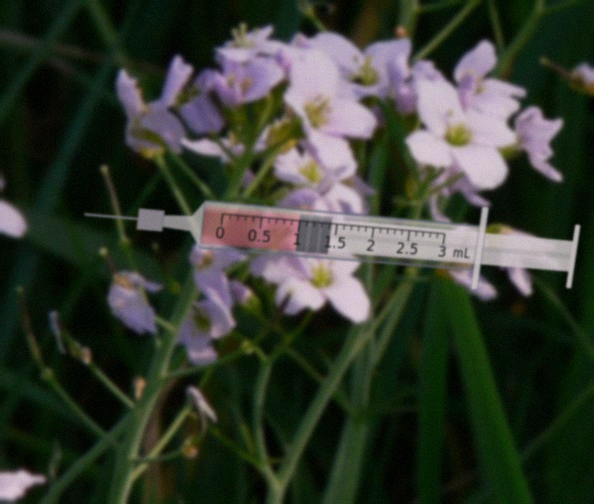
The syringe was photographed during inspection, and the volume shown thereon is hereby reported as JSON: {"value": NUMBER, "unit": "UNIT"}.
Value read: {"value": 1, "unit": "mL"}
